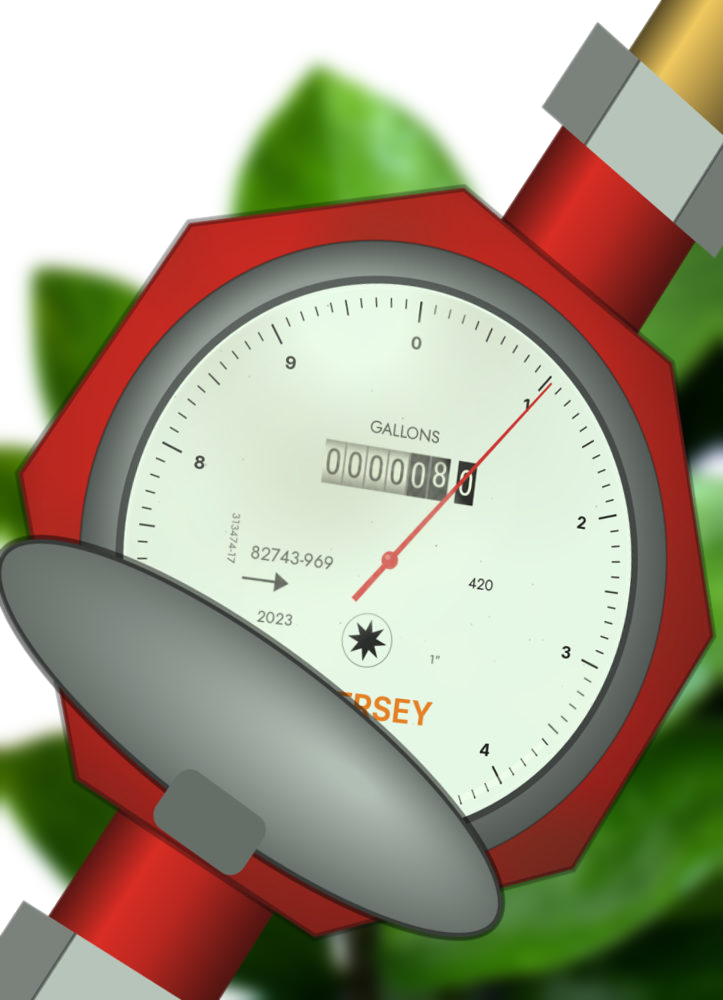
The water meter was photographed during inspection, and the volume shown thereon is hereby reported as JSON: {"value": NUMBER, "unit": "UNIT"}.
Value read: {"value": 81.0, "unit": "gal"}
